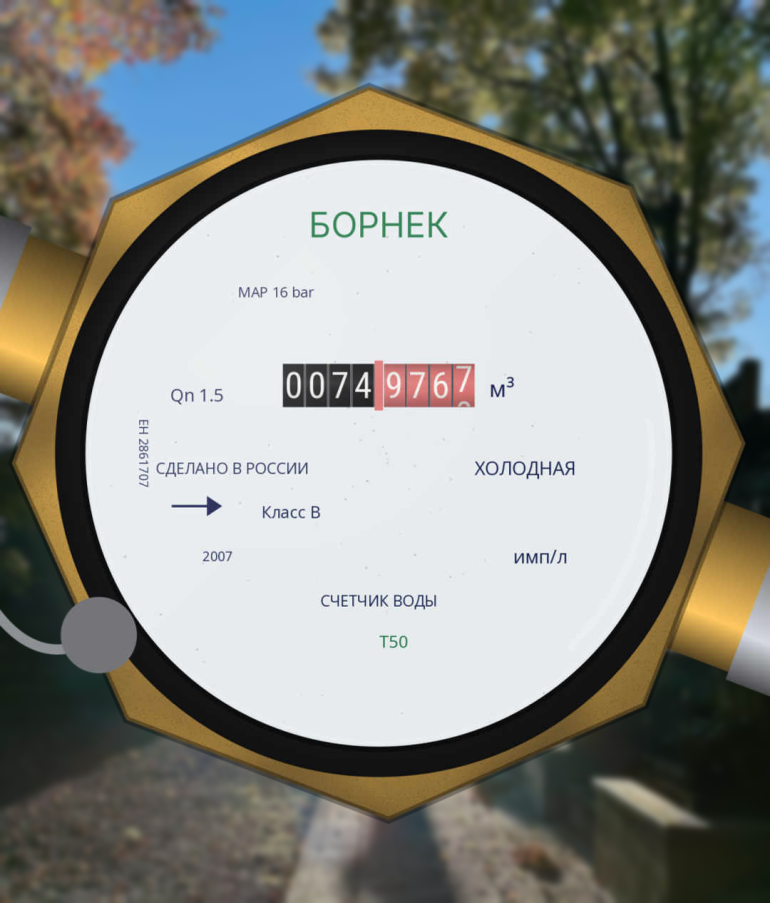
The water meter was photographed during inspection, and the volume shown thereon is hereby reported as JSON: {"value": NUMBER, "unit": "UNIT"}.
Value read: {"value": 74.9767, "unit": "m³"}
